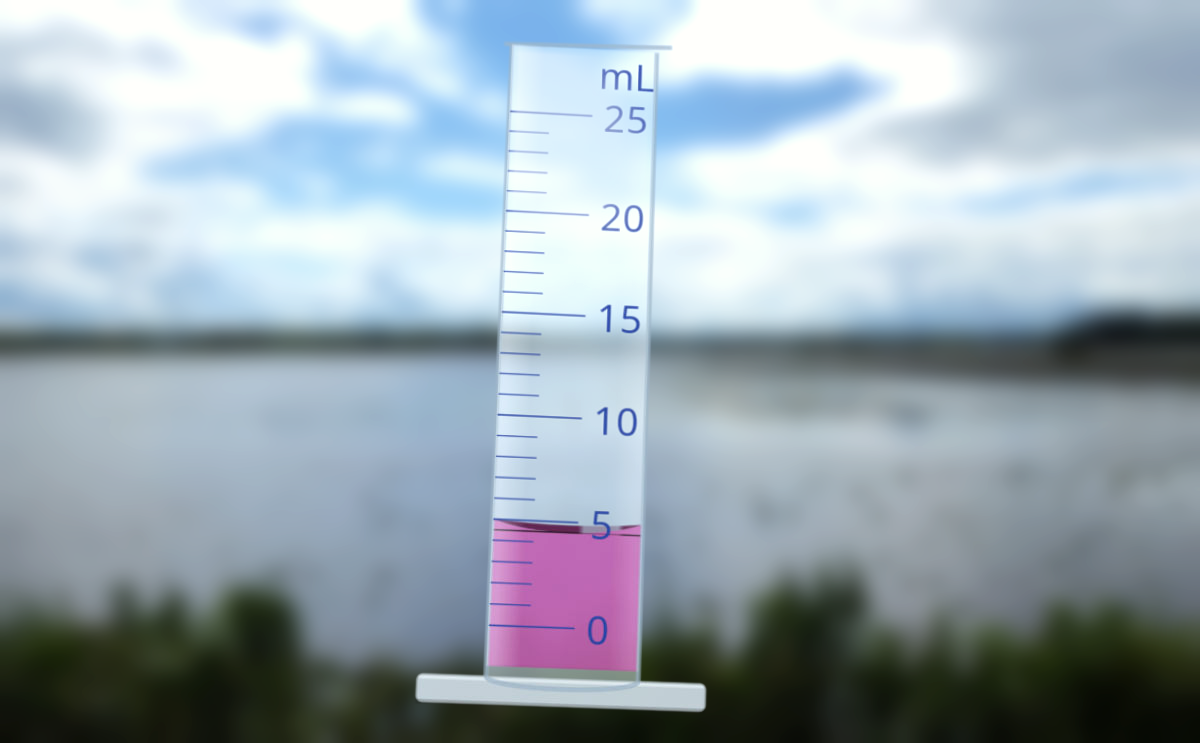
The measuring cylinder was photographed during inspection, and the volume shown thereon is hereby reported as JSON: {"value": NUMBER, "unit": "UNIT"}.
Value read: {"value": 4.5, "unit": "mL"}
